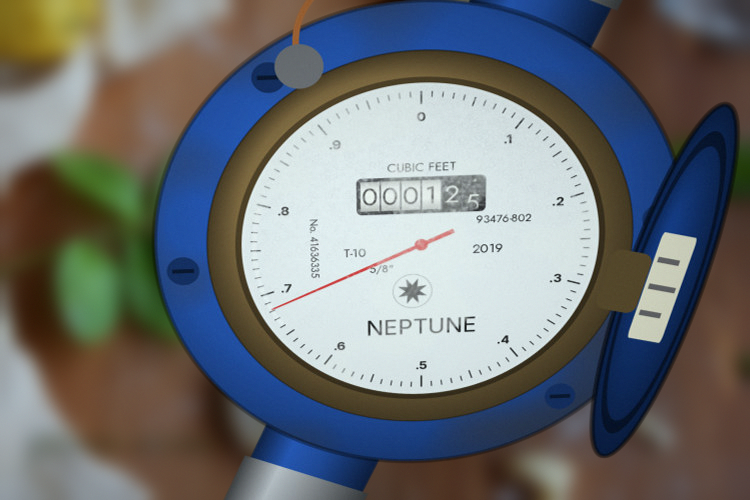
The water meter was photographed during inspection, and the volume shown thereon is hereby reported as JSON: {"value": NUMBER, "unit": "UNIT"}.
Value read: {"value": 124.68, "unit": "ft³"}
